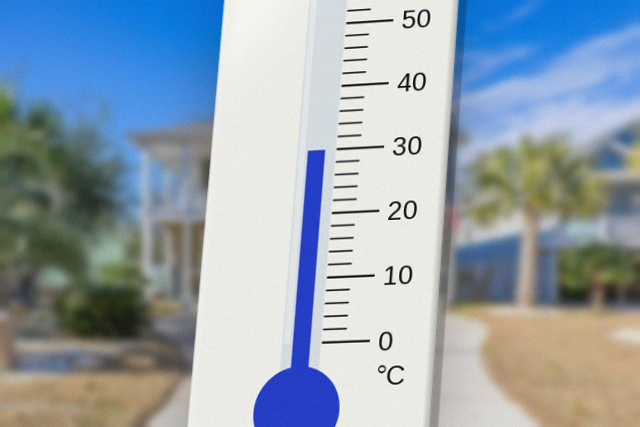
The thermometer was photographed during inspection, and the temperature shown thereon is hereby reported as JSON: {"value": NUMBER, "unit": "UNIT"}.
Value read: {"value": 30, "unit": "°C"}
